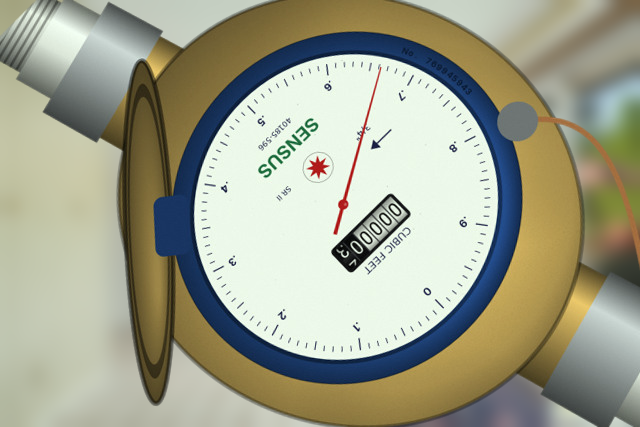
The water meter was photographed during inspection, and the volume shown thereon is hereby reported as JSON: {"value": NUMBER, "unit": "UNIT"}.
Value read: {"value": 2.66, "unit": "ft³"}
